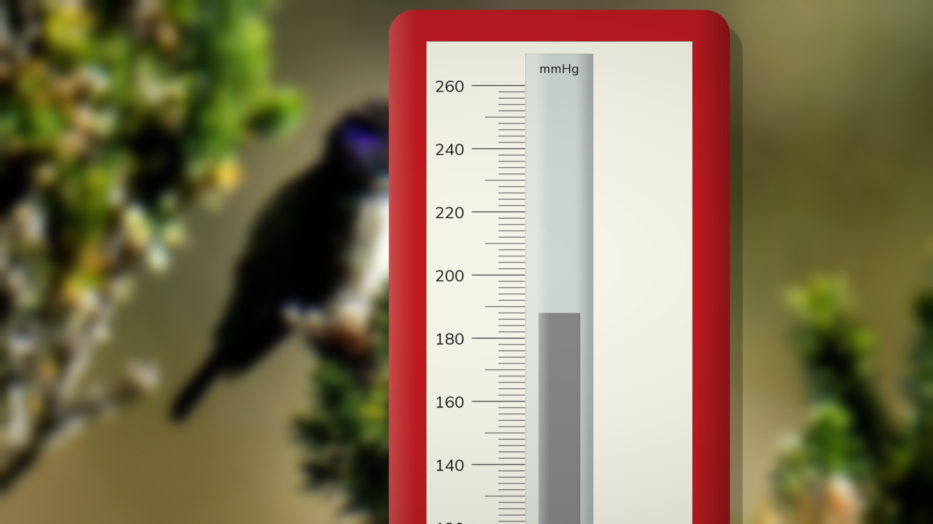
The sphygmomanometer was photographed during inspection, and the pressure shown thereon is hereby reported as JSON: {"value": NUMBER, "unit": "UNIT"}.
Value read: {"value": 188, "unit": "mmHg"}
